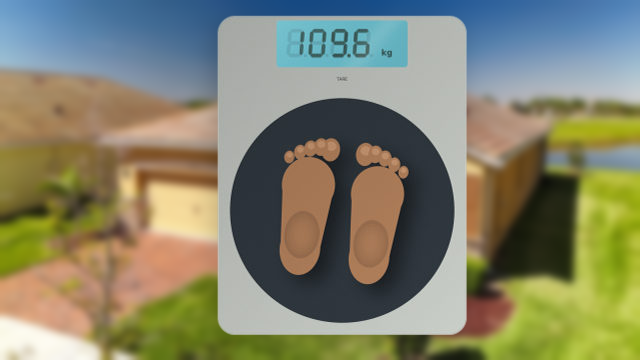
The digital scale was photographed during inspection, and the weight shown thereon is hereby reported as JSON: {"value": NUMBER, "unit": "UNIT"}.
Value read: {"value": 109.6, "unit": "kg"}
